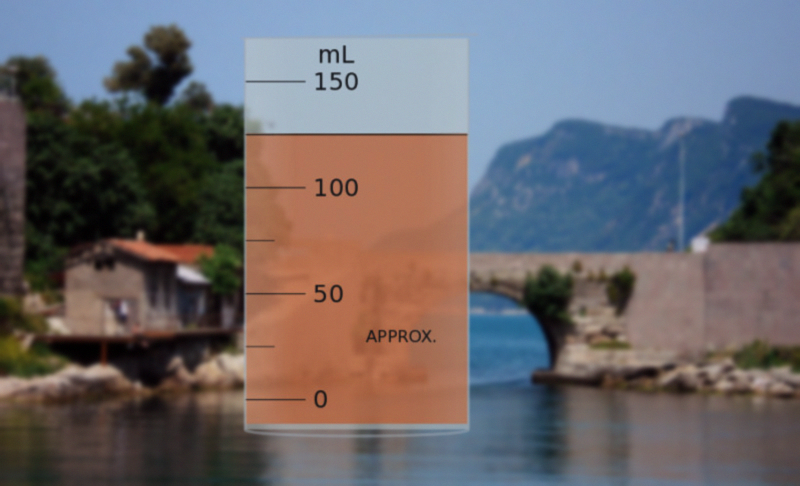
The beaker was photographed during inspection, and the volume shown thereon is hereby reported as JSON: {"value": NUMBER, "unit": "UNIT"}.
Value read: {"value": 125, "unit": "mL"}
